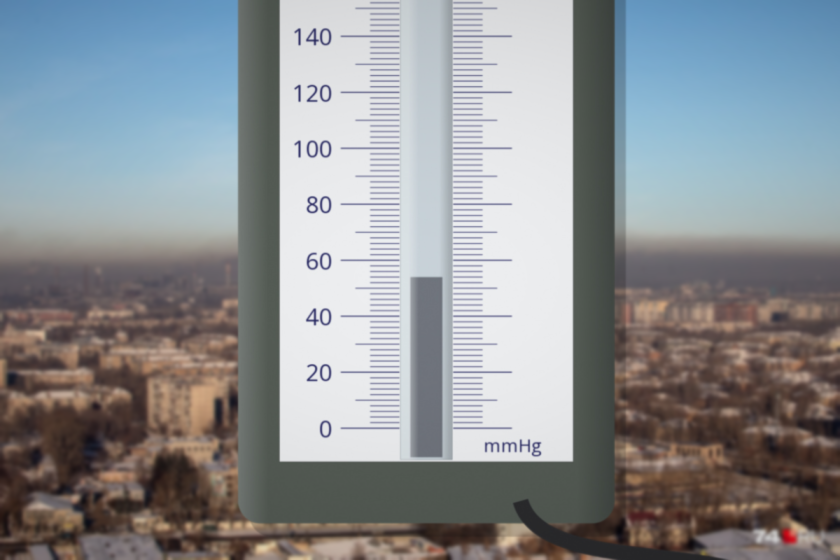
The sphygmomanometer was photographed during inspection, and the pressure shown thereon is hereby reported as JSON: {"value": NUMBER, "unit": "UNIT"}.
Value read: {"value": 54, "unit": "mmHg"}
